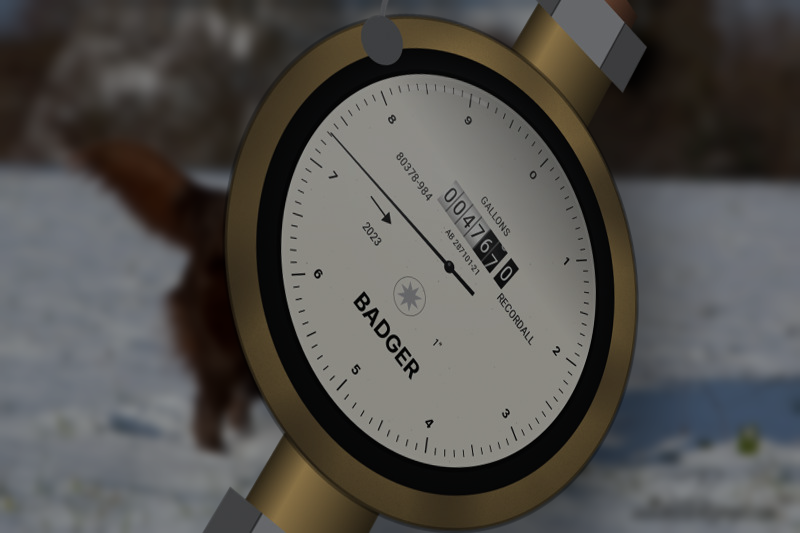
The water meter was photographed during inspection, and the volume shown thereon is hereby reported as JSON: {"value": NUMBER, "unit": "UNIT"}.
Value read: {"value": 47667.3, "unit": "gal"}
